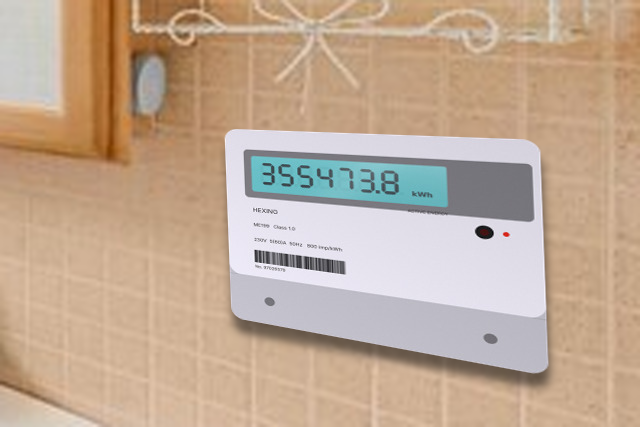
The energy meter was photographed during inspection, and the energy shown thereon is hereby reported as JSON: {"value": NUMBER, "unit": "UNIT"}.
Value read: {"value": 355473.8, "unit": "kWh"}
